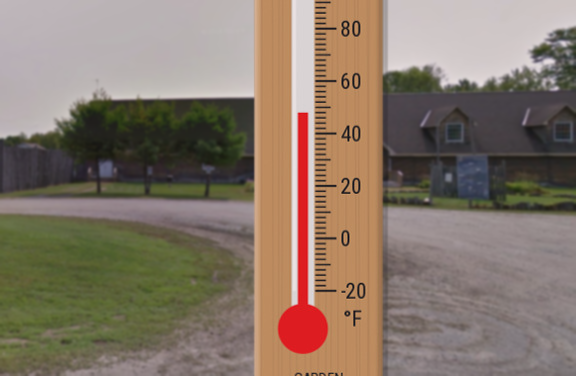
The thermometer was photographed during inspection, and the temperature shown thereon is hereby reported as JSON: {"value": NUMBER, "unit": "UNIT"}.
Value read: {"value": 48, "unit": "°F"}
